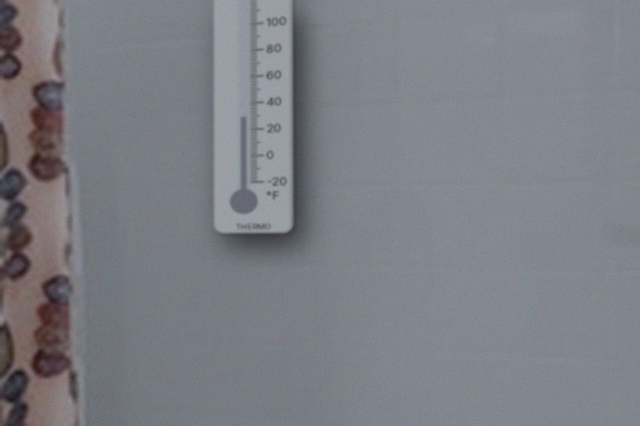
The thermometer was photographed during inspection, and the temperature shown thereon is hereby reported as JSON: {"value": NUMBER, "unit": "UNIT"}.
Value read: {"value": 30, "unit": "°F"}
